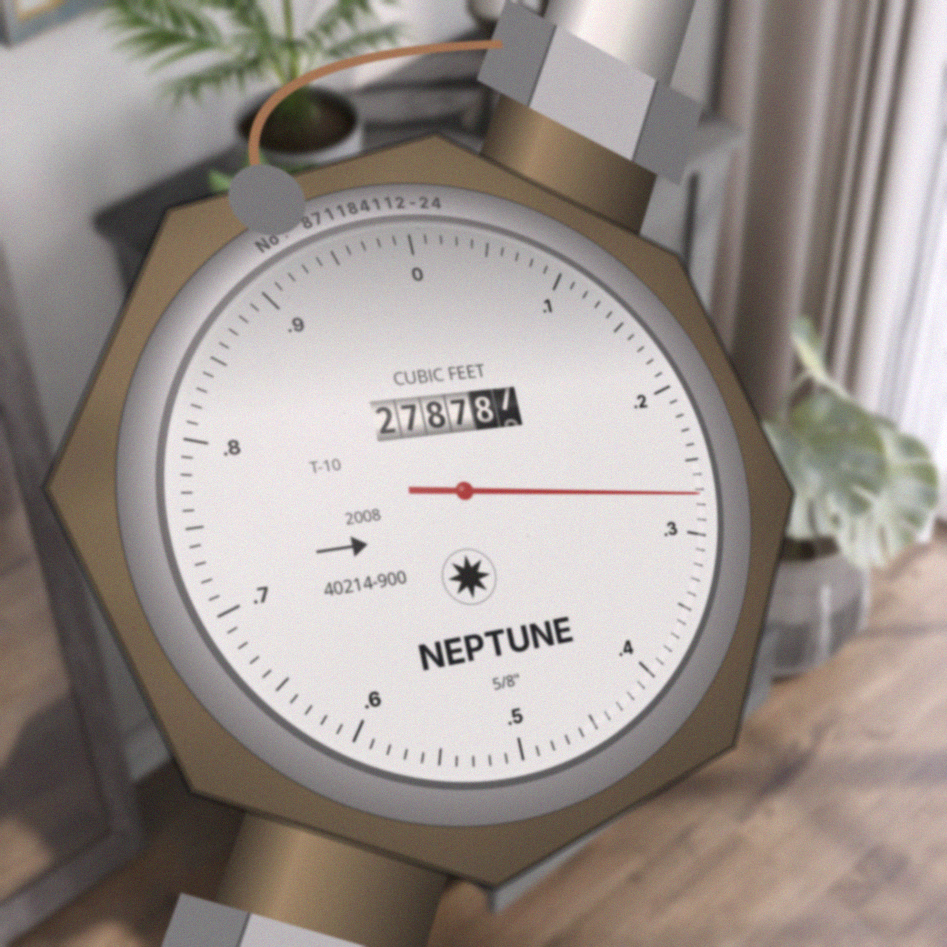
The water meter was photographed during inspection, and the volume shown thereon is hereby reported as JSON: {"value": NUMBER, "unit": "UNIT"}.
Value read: {"value": 278787.27, "unit": "ft³"}
